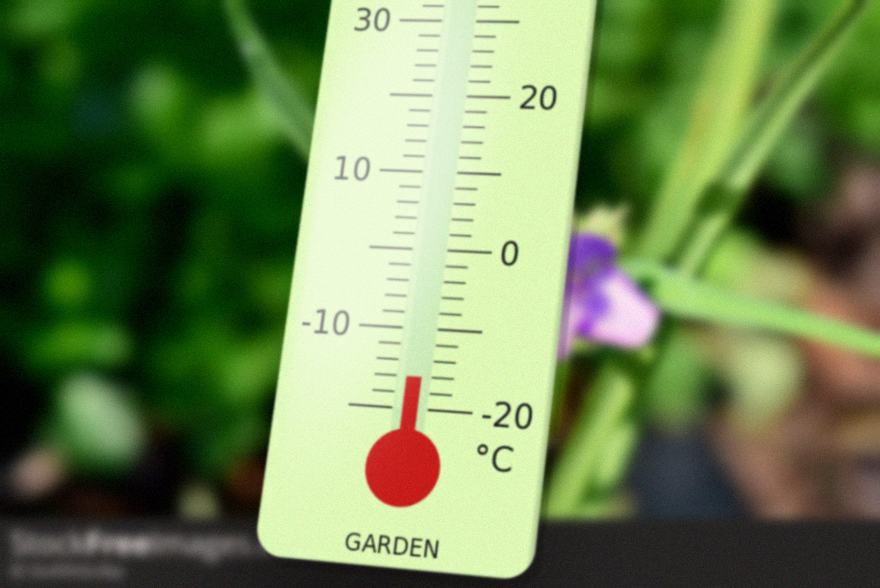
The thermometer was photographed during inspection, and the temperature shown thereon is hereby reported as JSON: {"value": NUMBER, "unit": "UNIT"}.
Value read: {"value": -16, "unit": "°C"}
